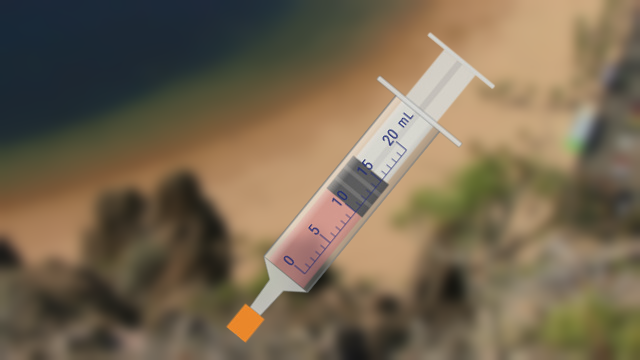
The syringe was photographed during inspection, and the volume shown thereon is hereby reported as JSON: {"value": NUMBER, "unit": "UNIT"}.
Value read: {"value": 10, "unit": "mL"}
